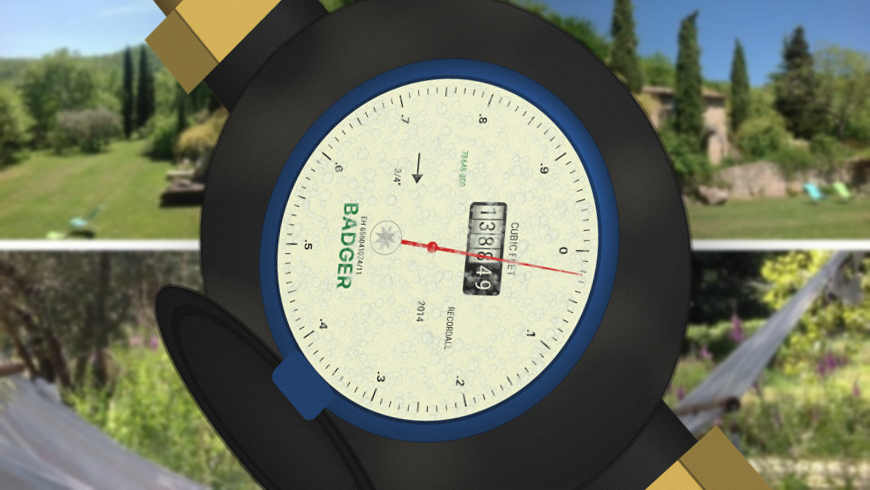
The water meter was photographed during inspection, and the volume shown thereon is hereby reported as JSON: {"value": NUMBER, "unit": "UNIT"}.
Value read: {"value": 138849.02, "unit": "ft³"}
